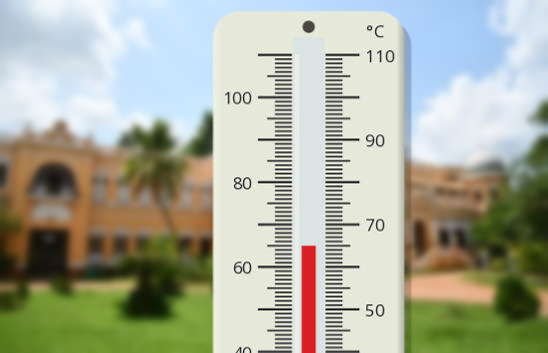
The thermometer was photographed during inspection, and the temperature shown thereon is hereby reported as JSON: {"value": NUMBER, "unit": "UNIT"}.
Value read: {"value": 65, "unit": "°C"}
